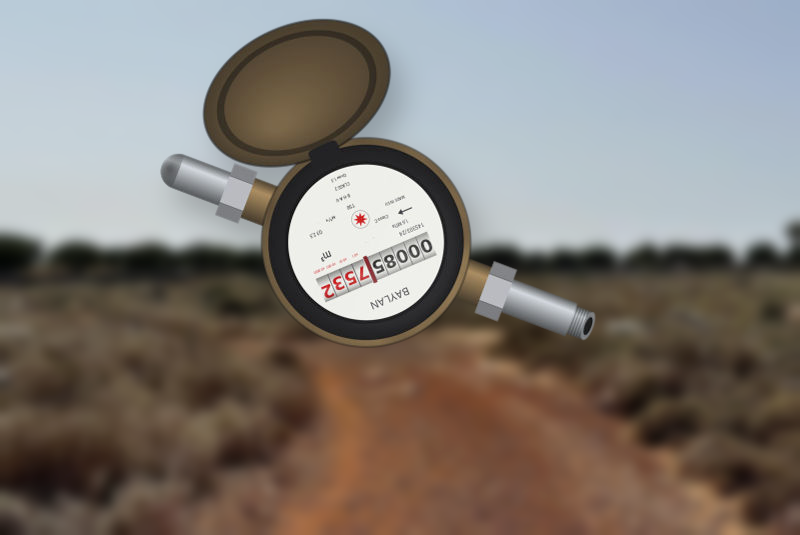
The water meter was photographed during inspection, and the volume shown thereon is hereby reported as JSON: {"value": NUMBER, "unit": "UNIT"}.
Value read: {"value": 85.7532, "unit": "m³"}
